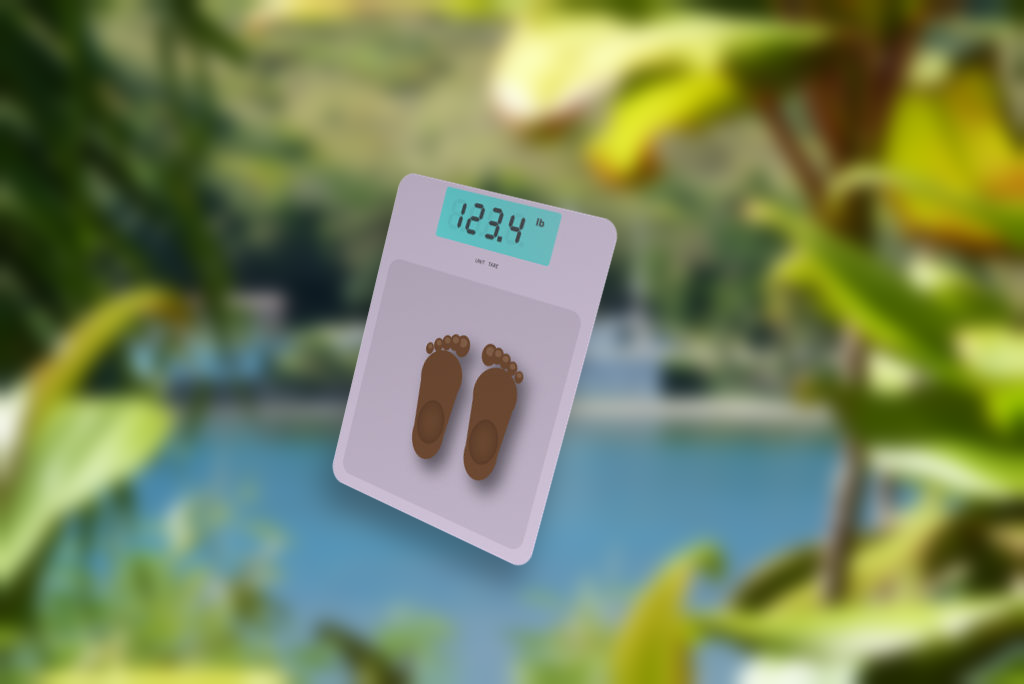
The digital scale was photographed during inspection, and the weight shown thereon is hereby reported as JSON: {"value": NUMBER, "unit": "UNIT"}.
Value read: {"value": 123.4, "unit": "lb"}
